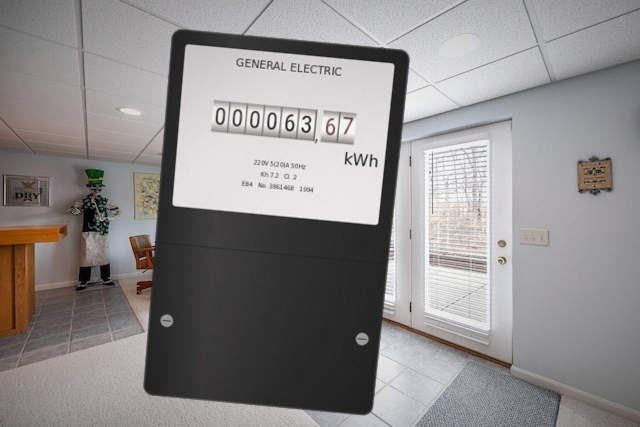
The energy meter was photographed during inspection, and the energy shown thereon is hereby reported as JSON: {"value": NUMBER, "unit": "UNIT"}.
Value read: {"value": 63.67, "unit": "kWh"}
